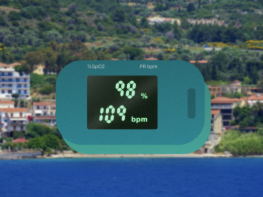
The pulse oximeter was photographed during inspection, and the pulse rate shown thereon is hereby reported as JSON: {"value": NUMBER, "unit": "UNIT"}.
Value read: {"value": 109, "unit": "bpm"}
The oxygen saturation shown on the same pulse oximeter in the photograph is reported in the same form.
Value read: {"value": 98, "unit": "%"}
